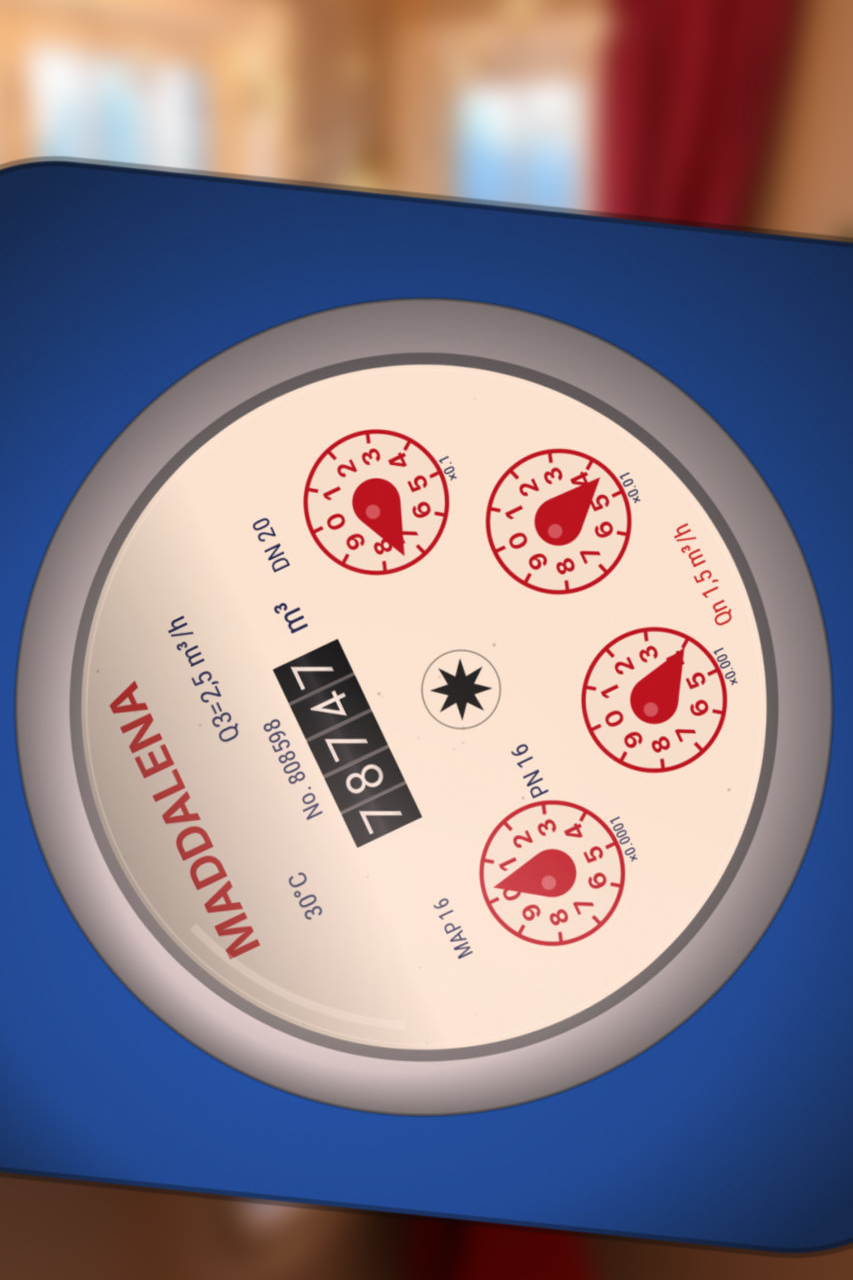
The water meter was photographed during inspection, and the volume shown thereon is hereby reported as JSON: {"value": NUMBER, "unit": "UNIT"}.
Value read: {"value": 78747.7440, "unit": "m³"}
